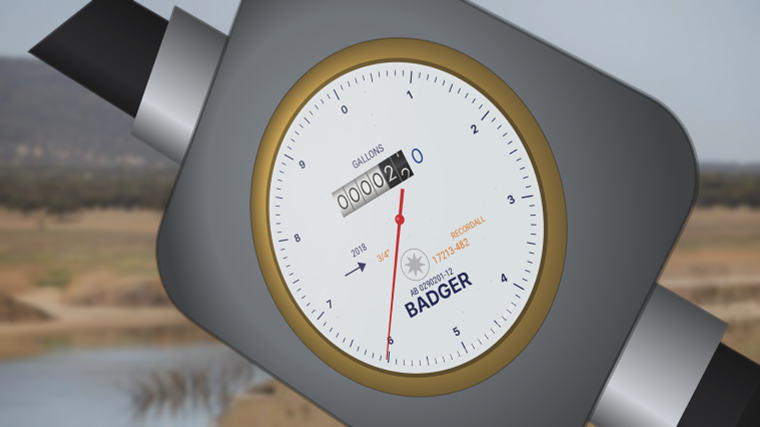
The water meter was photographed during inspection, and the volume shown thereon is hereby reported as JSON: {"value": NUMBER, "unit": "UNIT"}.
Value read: {"value": 216.0, "unit": "gal"}
